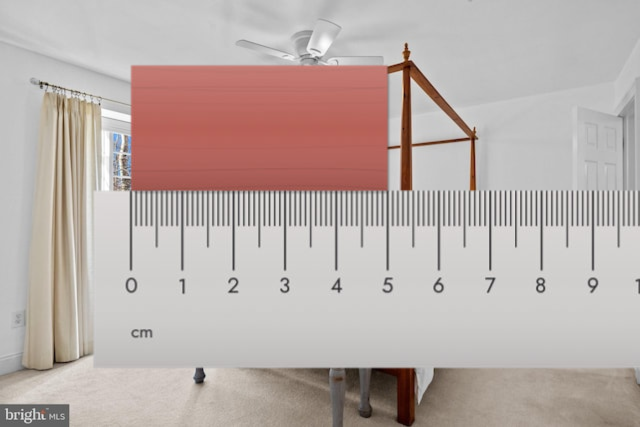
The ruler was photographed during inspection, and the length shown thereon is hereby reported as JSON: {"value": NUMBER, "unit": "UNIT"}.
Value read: {"value": 5, "unit": "cm"}
